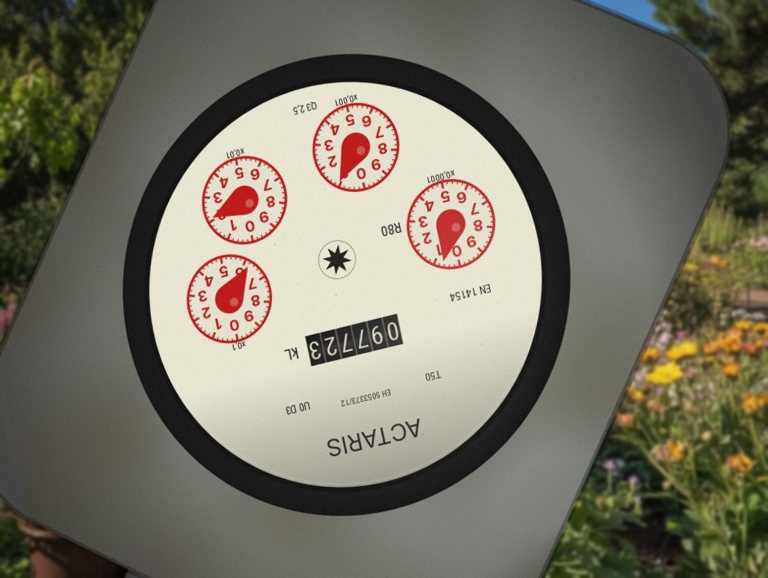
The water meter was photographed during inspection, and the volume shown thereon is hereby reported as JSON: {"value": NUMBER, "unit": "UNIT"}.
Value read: {"value": 97723.6210, "unit": "kL"}
